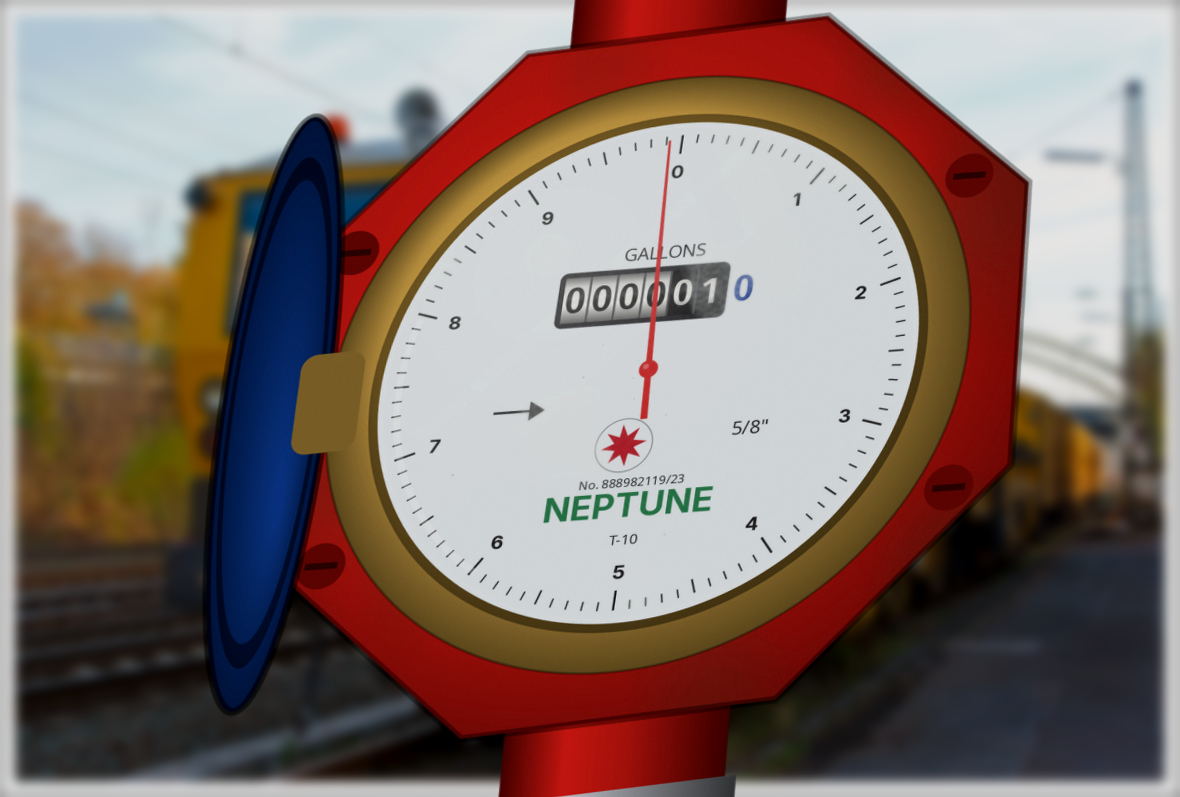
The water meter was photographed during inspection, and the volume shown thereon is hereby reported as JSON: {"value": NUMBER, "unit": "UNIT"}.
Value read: {"value": 9.9, "unit": "gal"}
